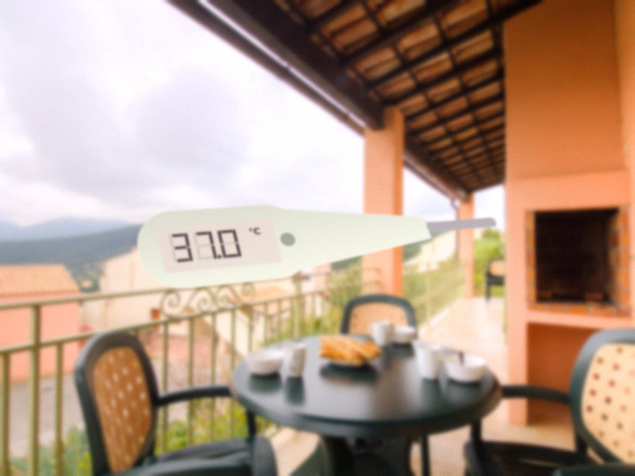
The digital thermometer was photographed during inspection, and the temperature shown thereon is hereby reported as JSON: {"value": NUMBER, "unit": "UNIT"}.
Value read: {"value": 37.0, "unit": "°C"}
